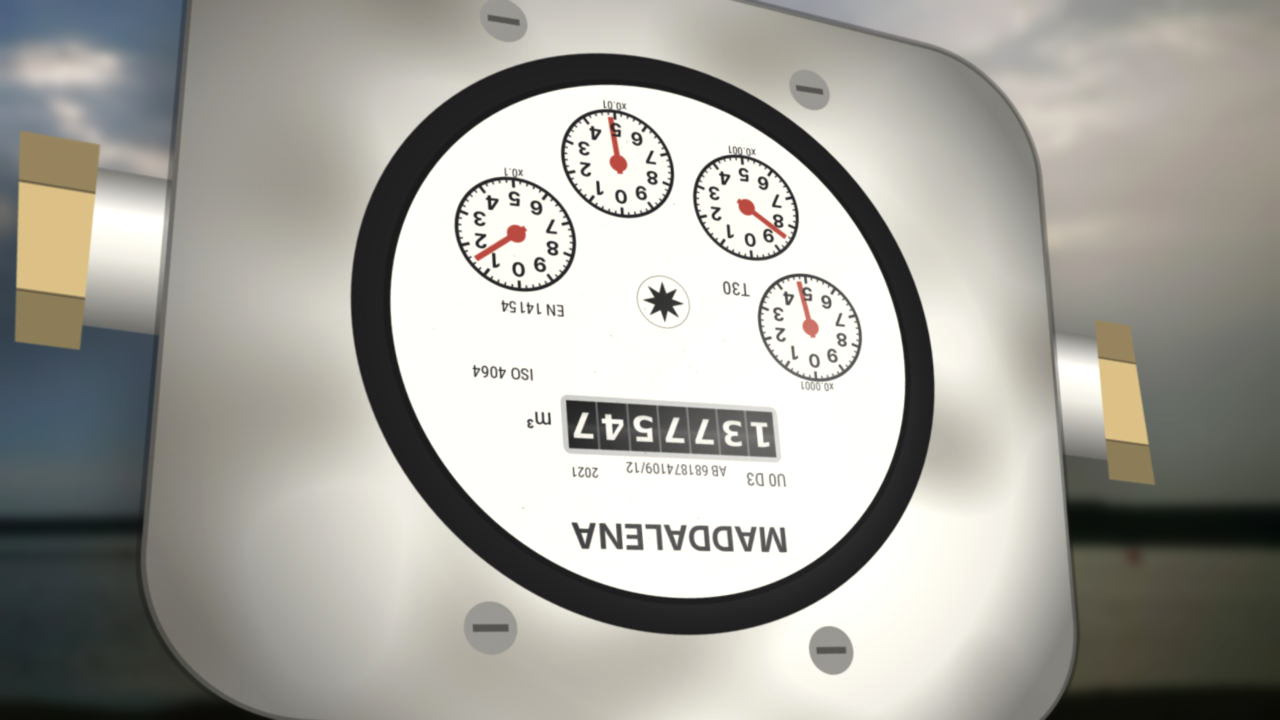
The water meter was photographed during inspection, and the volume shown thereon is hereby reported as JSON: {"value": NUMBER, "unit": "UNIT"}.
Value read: {"value": 1377547.1484, "unit": "m³"}
